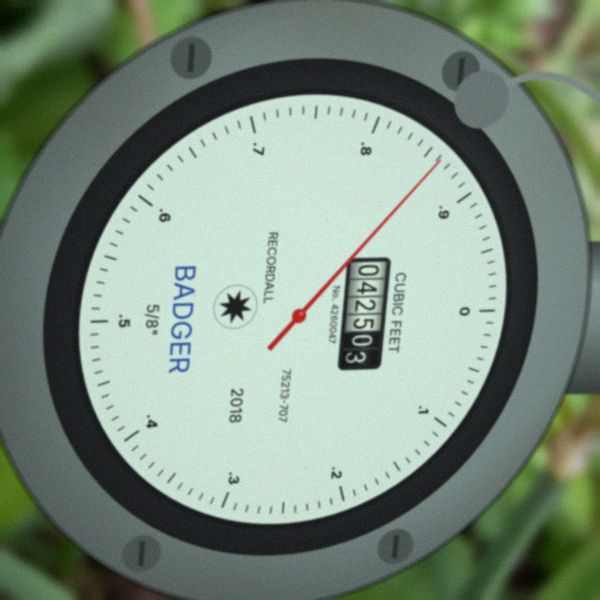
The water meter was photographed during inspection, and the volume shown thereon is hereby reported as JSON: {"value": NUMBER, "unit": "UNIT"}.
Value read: {"value": 42502.86, "unit": "ft³"}
